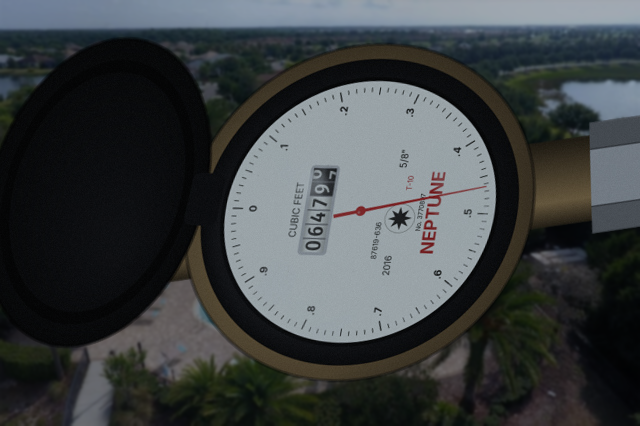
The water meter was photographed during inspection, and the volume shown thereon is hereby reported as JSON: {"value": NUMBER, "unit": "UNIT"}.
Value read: {"value": 64796.46, "unit": "ft³"}
